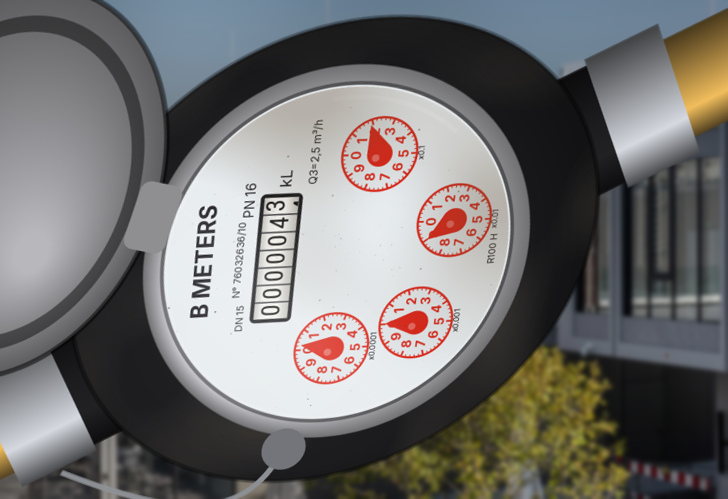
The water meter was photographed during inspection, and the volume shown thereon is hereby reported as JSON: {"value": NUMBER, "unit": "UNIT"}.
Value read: {"value": 43.1900, "unit": "kL"}
